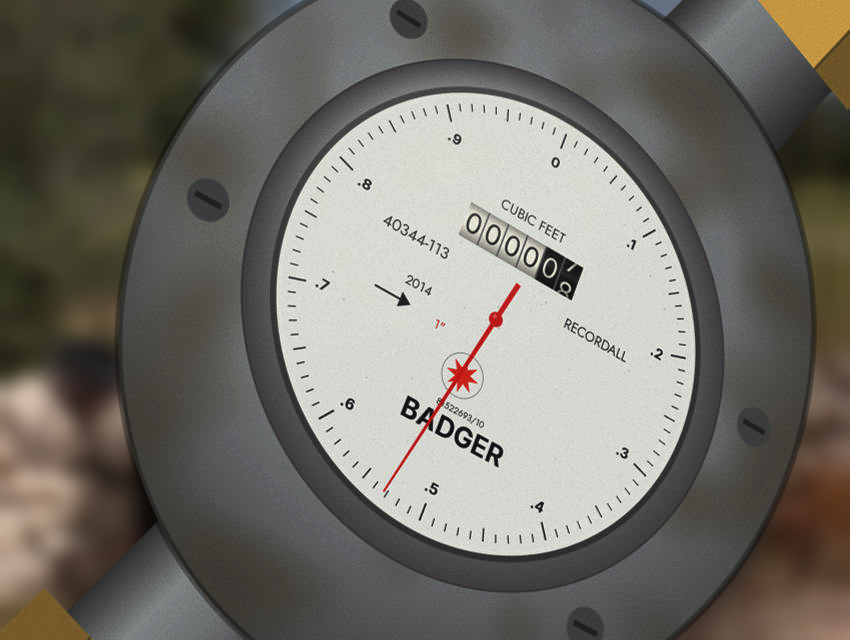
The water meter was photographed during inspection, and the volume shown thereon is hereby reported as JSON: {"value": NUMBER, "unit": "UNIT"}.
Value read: {"value": 7.53, "unit": "ft³"}
